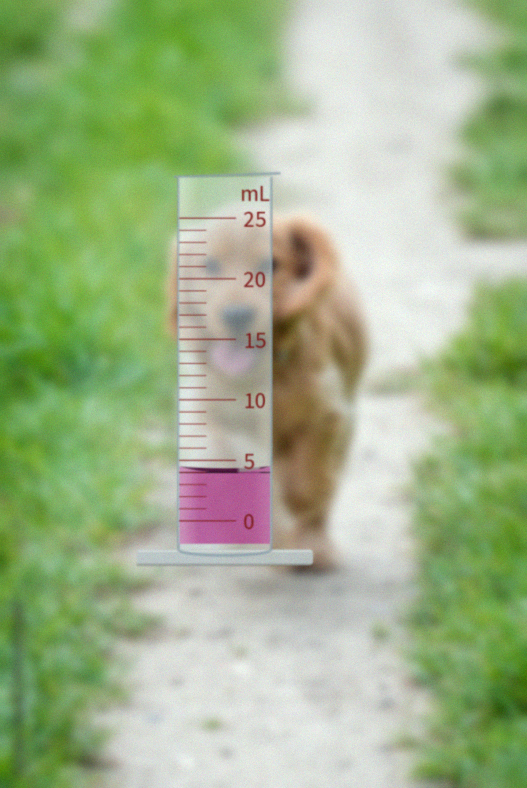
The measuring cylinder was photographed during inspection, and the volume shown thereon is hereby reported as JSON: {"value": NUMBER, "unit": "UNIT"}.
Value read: {"value": 4, "unit": "mL"}
